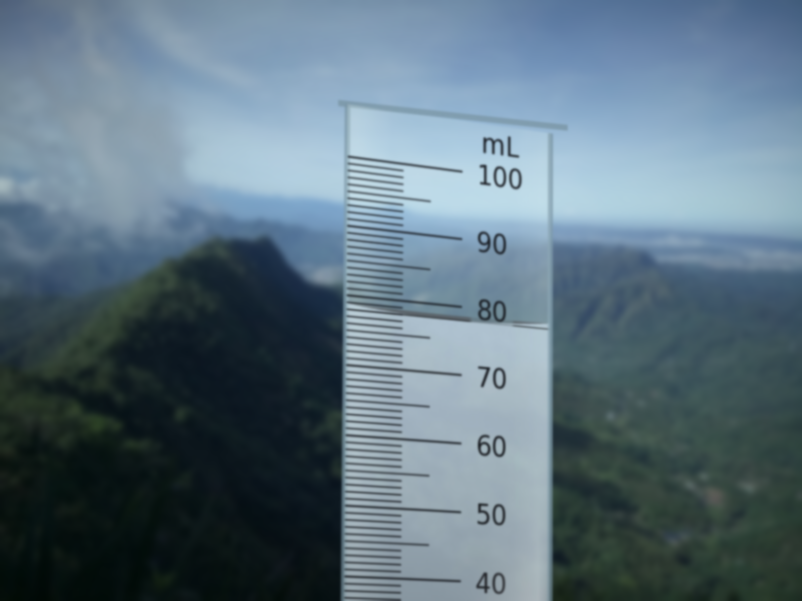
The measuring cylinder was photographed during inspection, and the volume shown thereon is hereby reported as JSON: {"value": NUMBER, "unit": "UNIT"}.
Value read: {"value": 78, "unit": "mL"}
